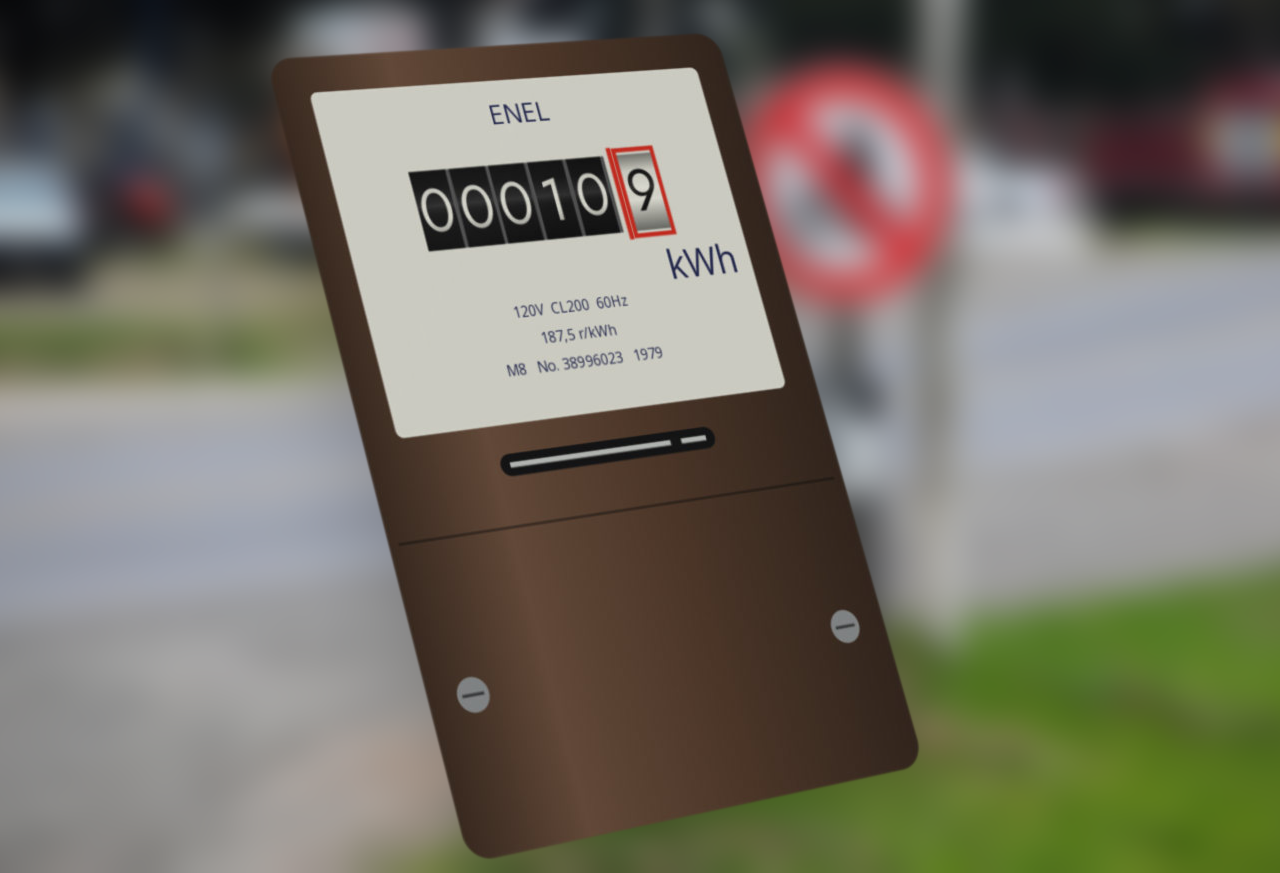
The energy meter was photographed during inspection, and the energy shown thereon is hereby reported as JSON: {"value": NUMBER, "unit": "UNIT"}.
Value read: {"value": 10.9, "unit": "kWh"}
